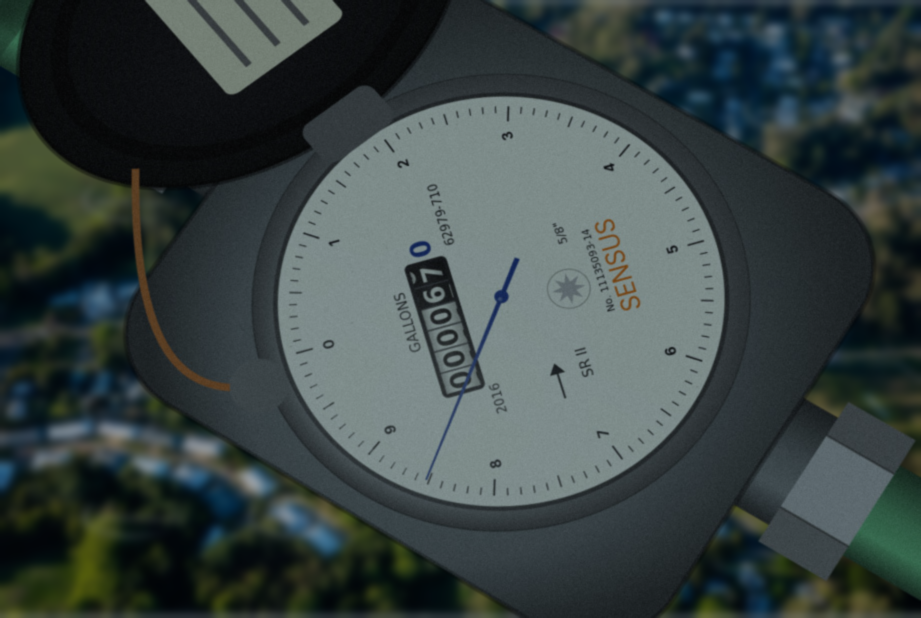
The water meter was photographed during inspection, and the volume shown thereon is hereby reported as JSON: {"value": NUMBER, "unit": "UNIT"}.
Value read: {"value": 668.5, "unit": "gal"}
